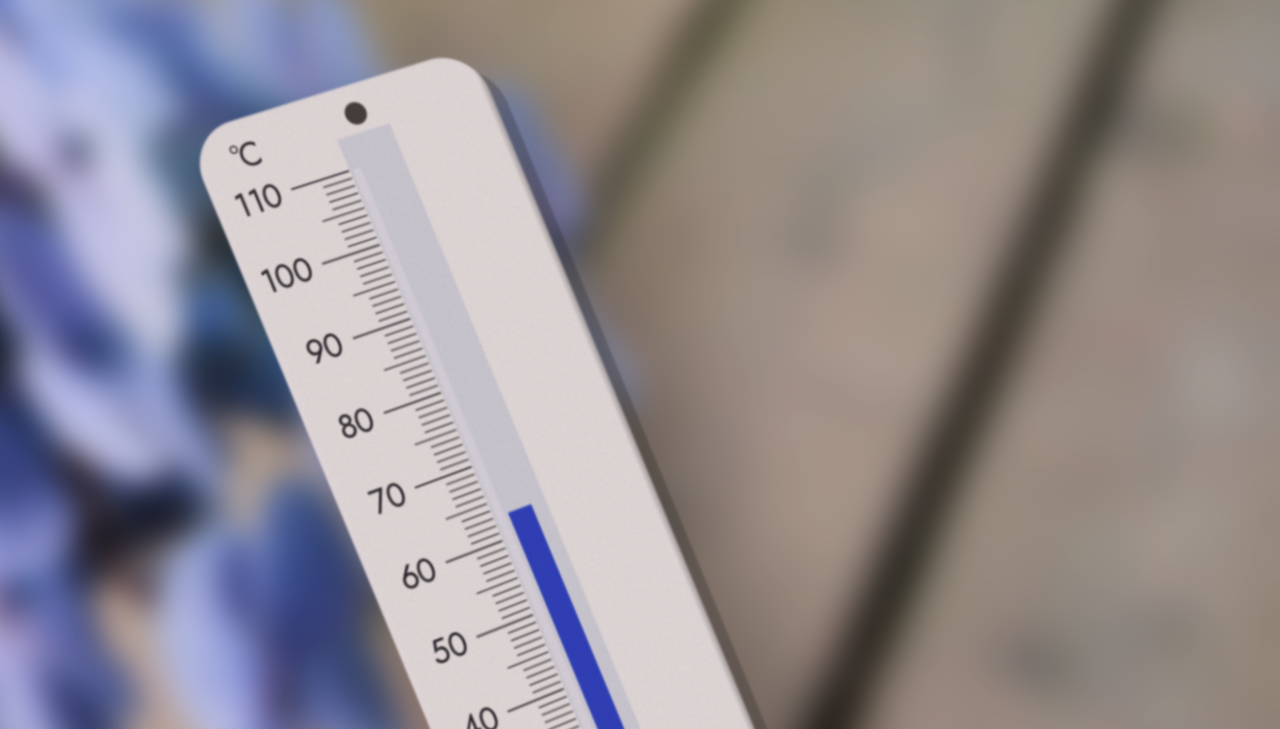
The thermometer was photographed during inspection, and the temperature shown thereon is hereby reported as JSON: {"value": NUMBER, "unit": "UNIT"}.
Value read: {"value": 63, "unit": "°C"}
